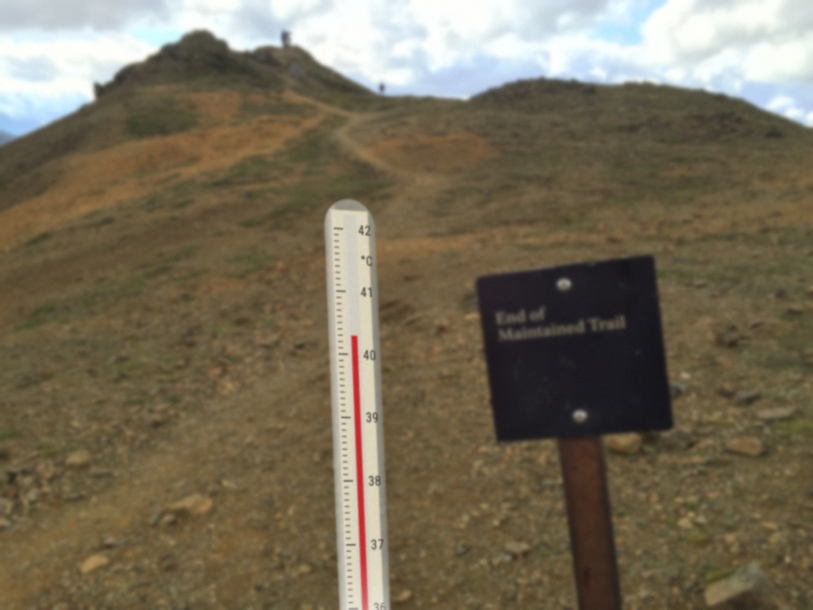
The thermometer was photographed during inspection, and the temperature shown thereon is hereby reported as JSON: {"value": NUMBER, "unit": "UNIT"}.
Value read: {"value": 40.3, "unit": "°C"}
